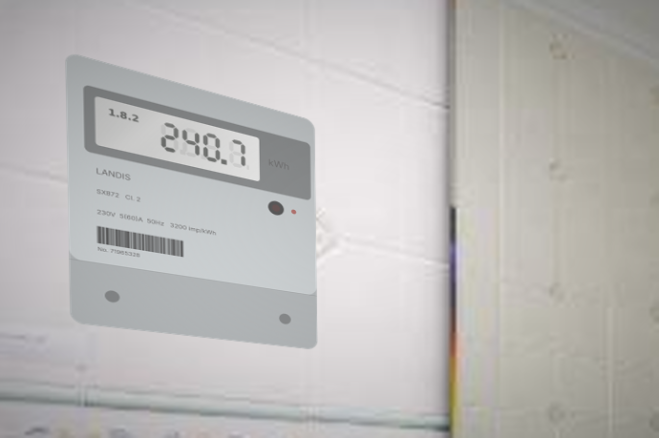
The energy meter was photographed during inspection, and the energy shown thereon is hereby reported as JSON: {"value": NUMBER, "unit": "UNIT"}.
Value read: {"value": 240.7, "unit": "kWh"}
